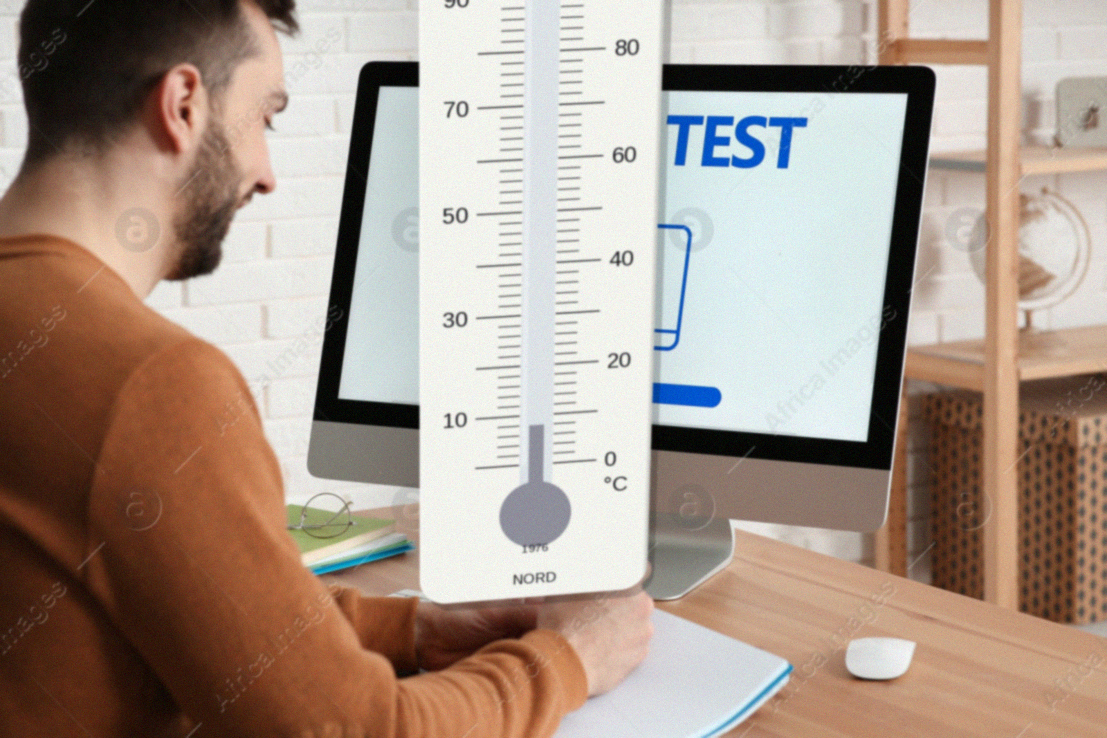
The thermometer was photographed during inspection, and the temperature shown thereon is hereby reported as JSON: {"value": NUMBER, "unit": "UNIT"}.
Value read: {"value": 8, "unit": "°C"}
